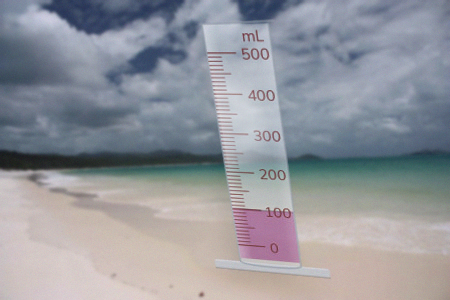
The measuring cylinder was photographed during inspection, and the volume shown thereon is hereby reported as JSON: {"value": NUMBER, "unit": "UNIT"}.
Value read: {"value": 100, "unit": "mL"}
